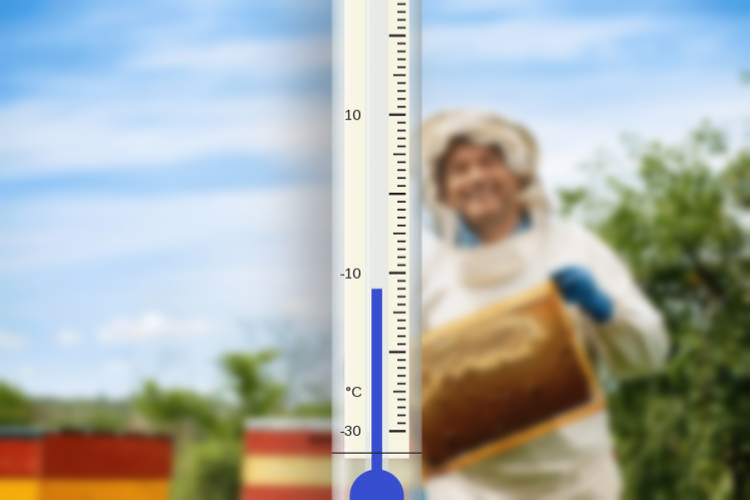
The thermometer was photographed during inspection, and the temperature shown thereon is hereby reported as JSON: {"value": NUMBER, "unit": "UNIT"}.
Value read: {"value": -12, "unit": "°C"}
